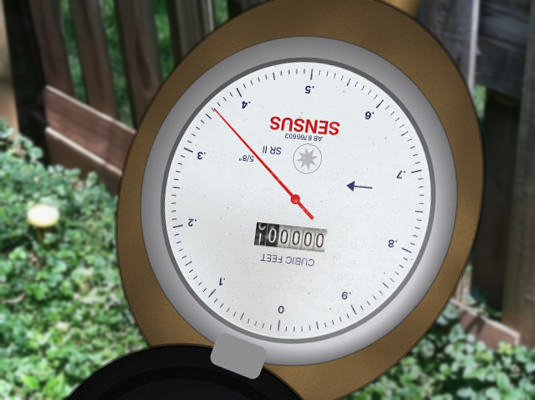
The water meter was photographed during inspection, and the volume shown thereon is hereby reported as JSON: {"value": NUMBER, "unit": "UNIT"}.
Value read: {"value": 1.36, "unit": "ft³"}
